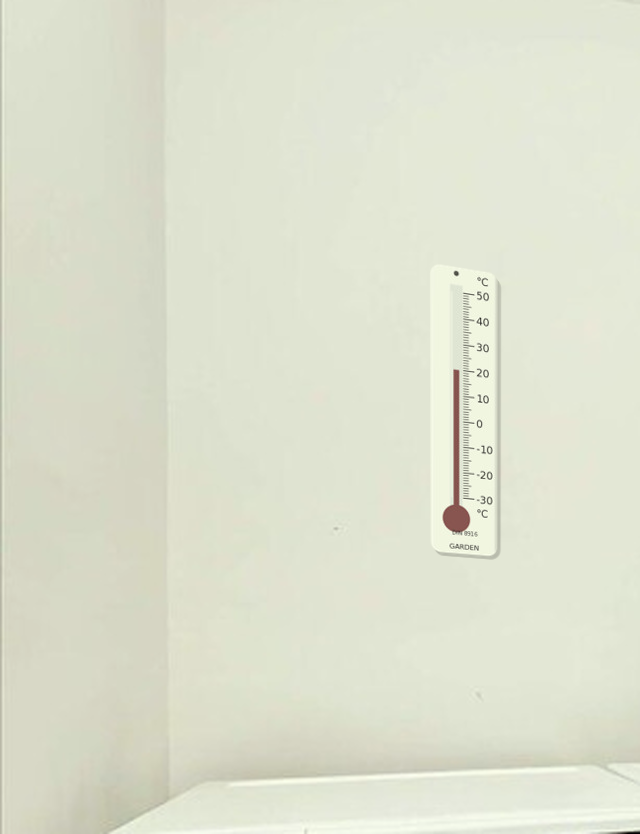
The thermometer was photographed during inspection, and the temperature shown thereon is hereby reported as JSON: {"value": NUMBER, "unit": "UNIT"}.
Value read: {"value": 20, "unit": "°C"}
